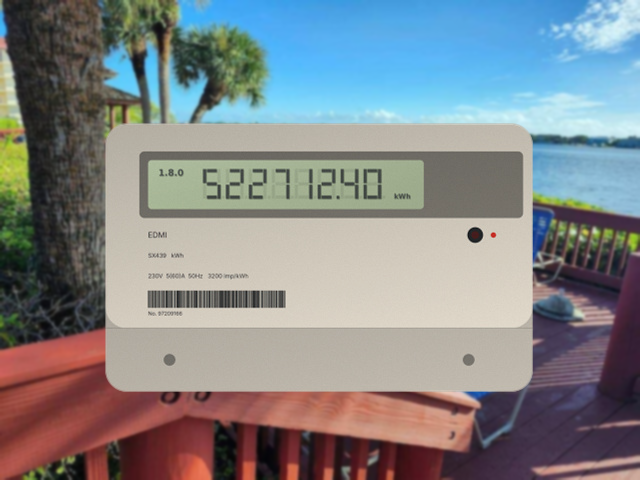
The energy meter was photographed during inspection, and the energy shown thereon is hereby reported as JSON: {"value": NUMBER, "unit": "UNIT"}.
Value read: {"value": 522712.40, "unit": "kWh"}
